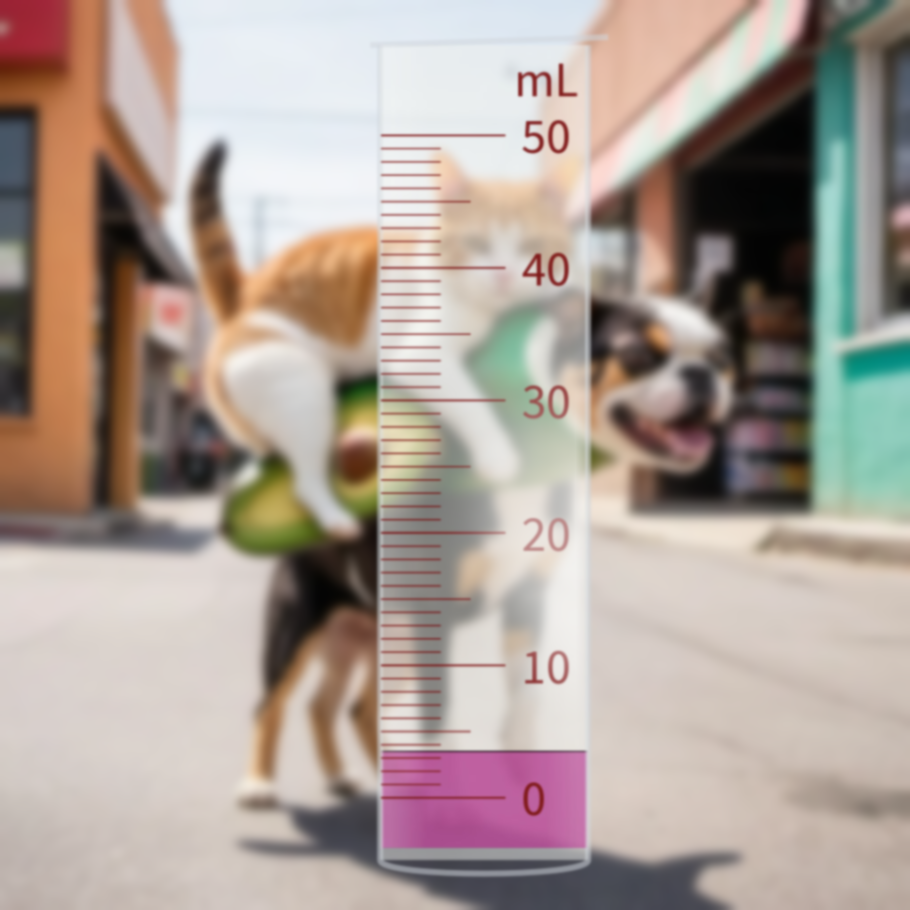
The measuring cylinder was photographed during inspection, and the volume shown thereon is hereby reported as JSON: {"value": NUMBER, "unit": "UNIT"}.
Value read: {"value": 3.5, "unit": "mL"}
